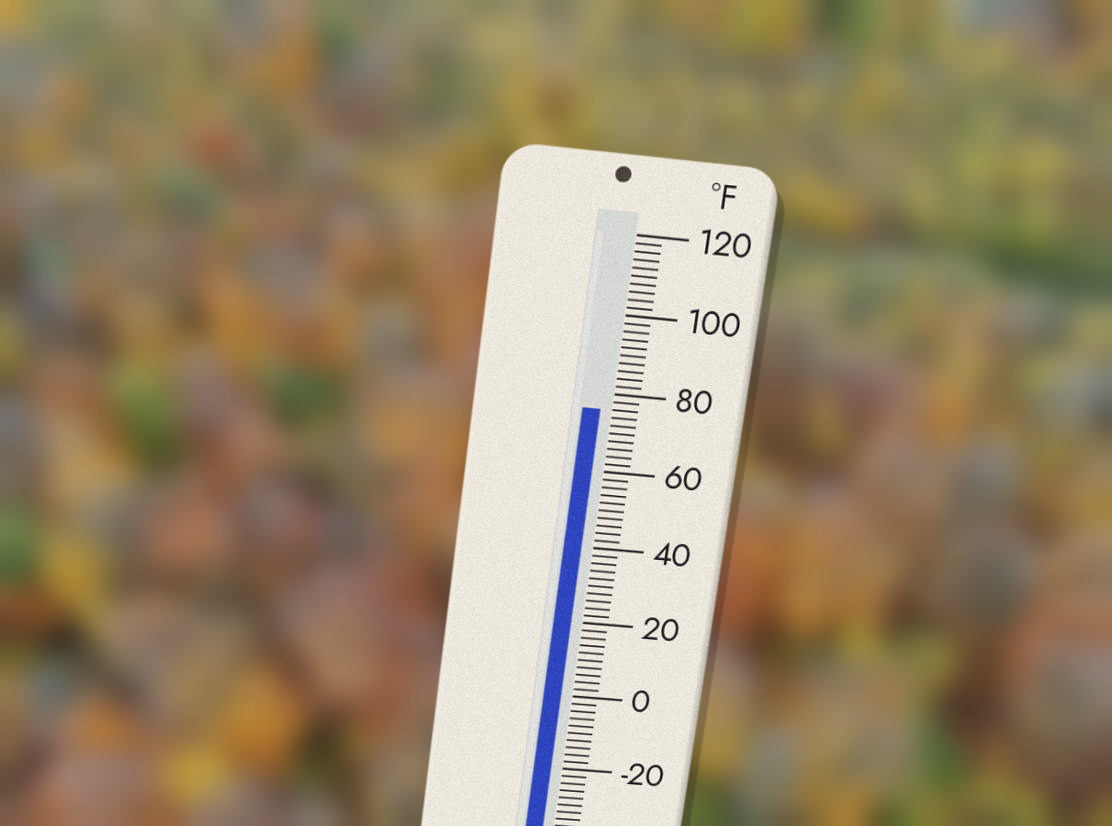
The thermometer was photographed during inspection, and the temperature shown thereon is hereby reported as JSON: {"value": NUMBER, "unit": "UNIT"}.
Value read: {"value": 76, "unit": "°F"}
